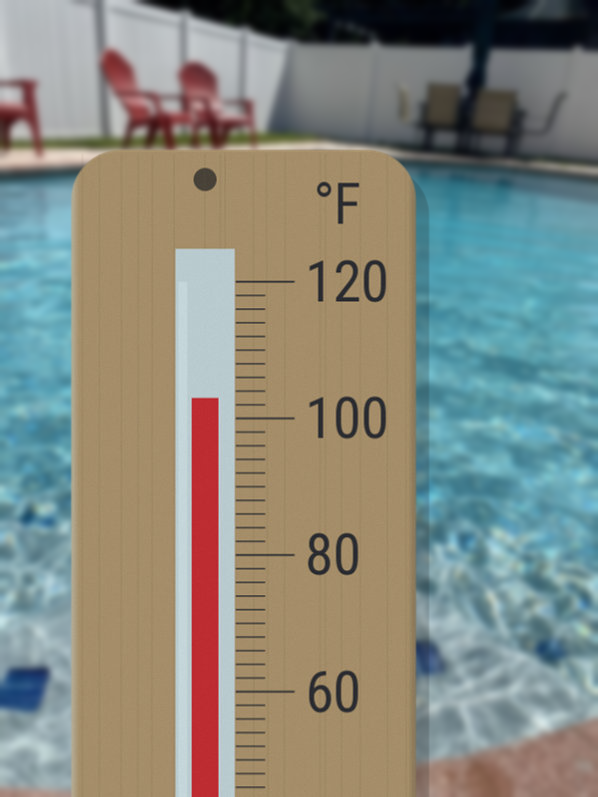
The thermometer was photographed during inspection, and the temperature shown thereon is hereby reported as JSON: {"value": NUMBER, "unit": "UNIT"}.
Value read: {"value": 103, "unit": "°F"}
